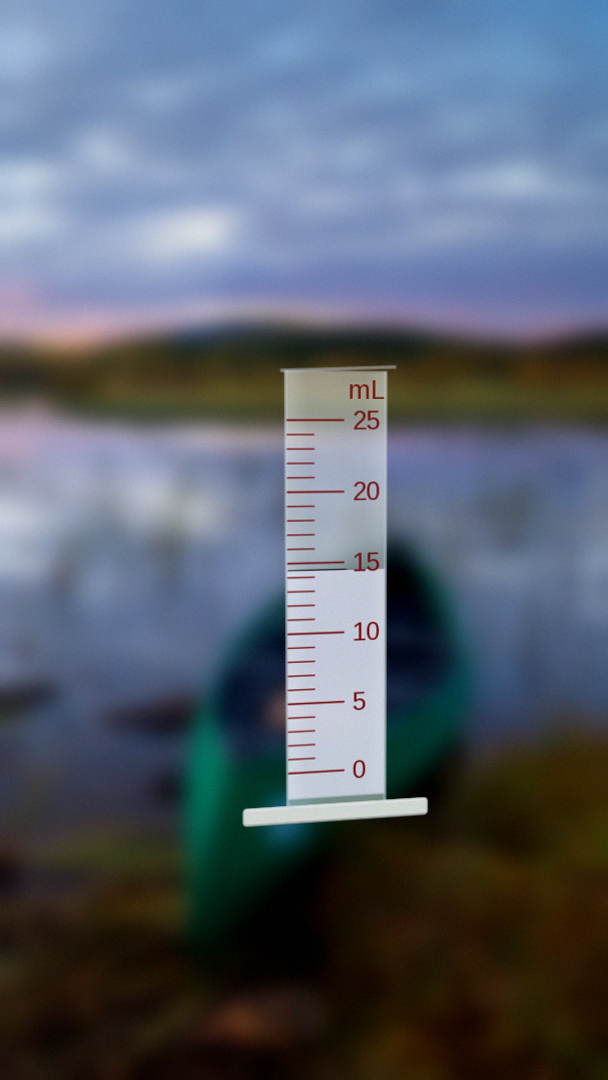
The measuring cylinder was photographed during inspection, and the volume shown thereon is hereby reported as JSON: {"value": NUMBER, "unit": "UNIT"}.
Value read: {"value": 14.5, "unit": "mL"}
